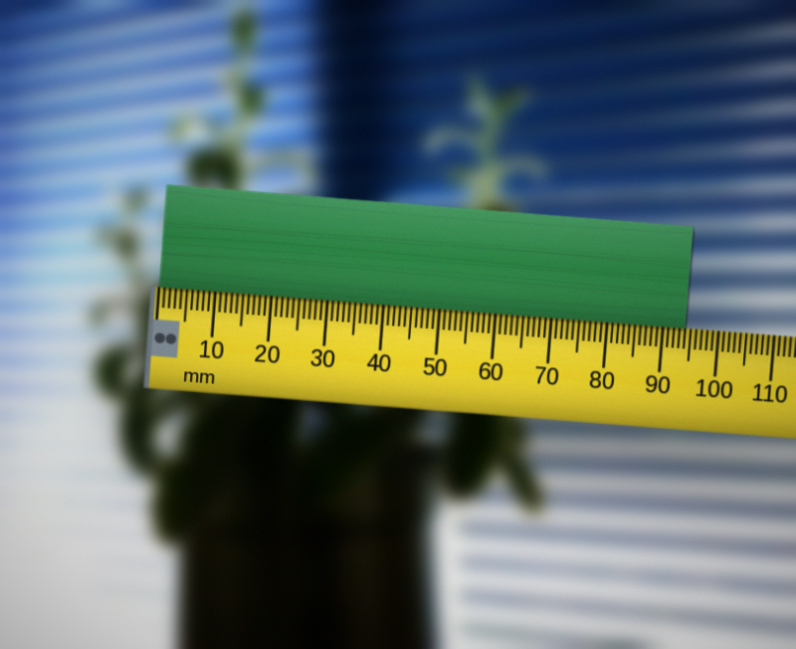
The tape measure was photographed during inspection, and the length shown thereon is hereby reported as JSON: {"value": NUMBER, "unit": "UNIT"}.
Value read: {"value": 94, "unit": "mm"}
